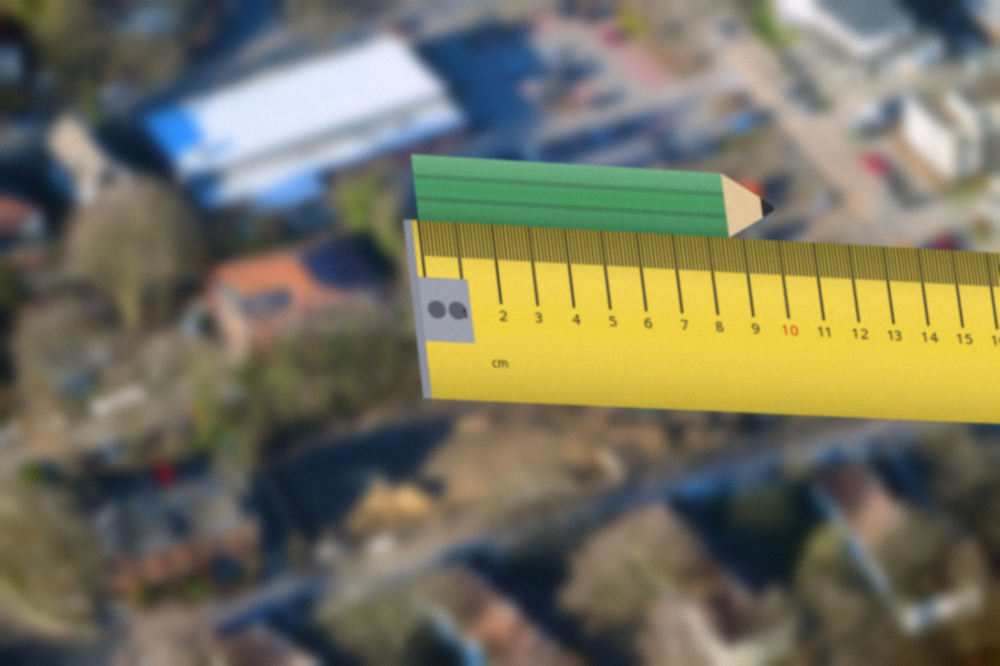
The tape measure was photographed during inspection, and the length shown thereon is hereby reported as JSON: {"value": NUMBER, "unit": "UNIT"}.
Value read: {"value": 10, "unit": "cm"}
